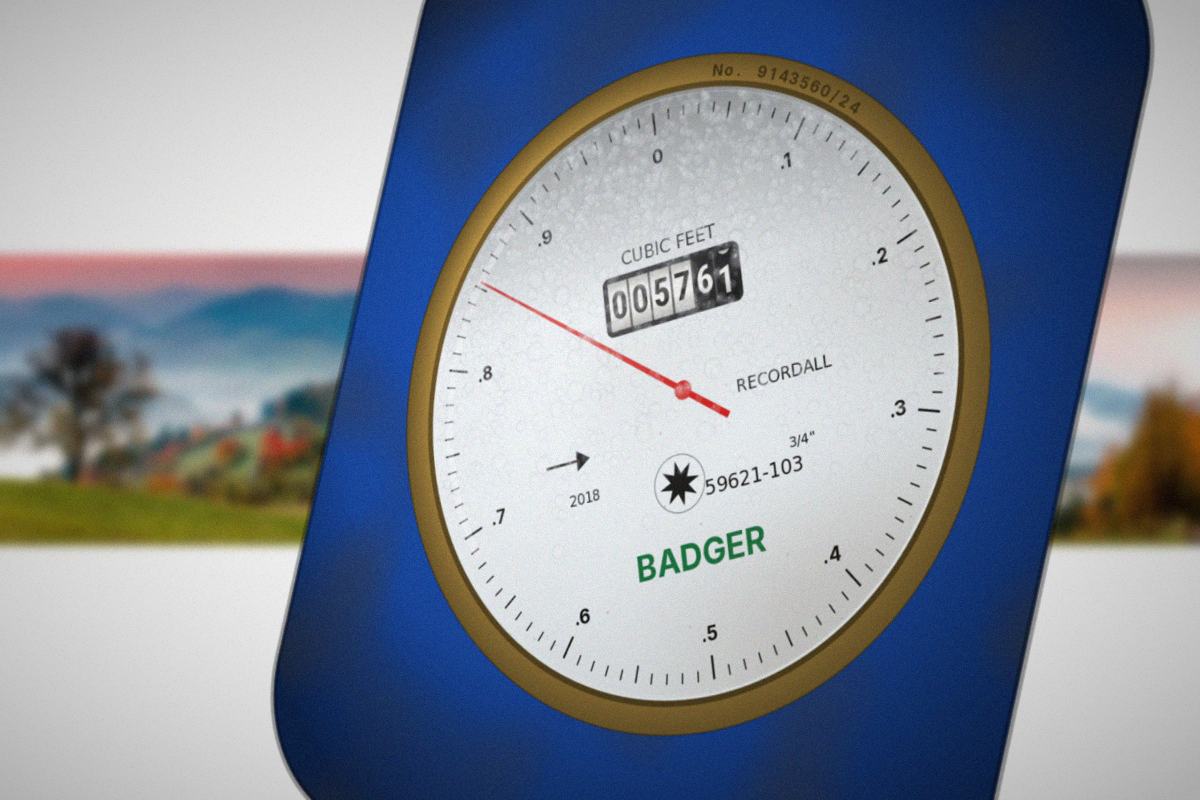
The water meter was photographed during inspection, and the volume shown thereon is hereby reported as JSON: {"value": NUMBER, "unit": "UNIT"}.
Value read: {"value": 5760.85, "unit": "ft³"}
